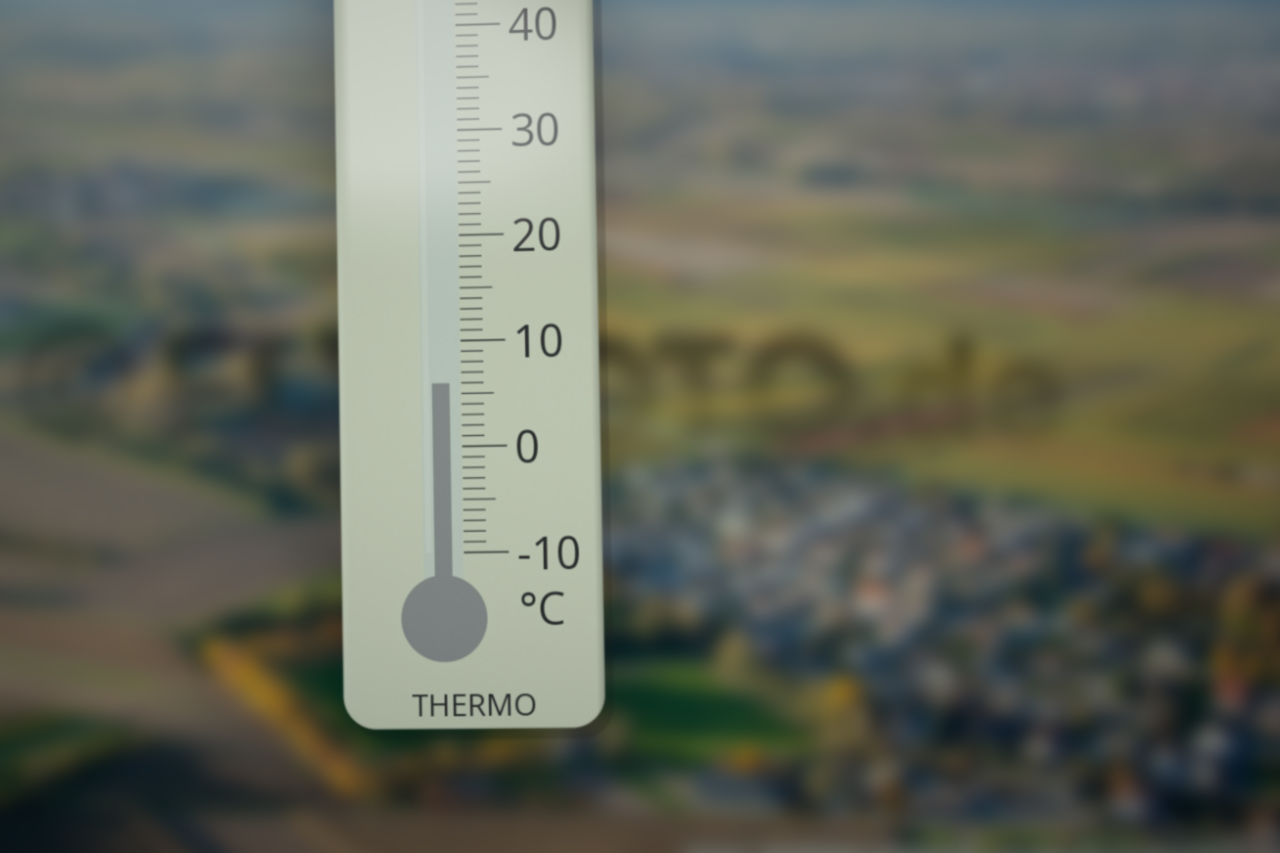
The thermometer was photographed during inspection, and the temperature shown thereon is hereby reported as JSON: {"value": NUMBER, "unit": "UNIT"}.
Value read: {"value": 6, "unit": "°C"}
